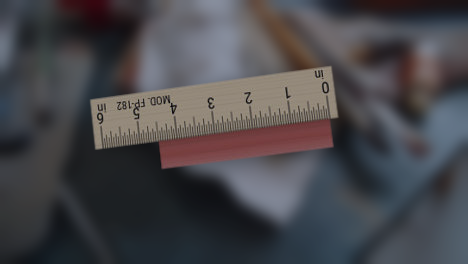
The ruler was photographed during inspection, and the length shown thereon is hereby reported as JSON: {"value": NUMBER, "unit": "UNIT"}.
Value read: {"value": 4.5, "unit": "in"}
